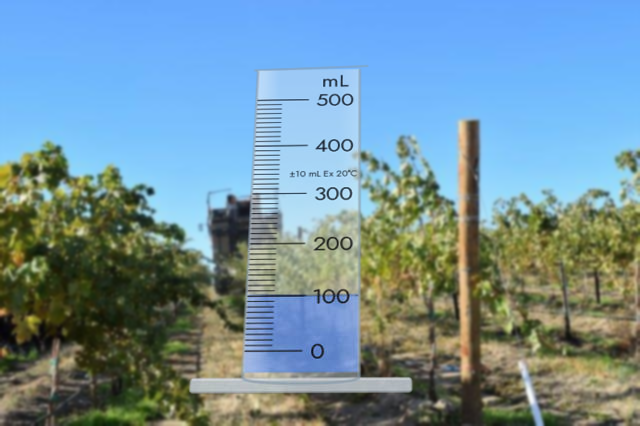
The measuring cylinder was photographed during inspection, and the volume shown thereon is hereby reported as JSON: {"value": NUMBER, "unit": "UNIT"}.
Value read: {"value": 100, "unit": "mL"}
